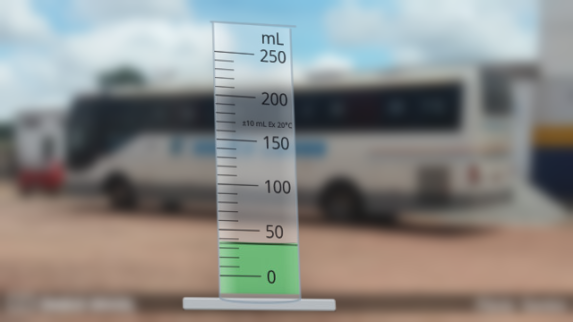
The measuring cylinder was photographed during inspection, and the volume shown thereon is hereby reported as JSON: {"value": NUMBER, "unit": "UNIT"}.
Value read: {"value": 35, "unit": "mL"}
